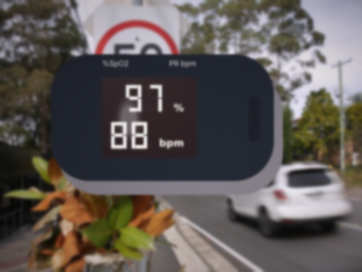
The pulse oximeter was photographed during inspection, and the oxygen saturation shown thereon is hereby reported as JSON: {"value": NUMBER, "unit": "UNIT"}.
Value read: {"value": 97, "unit": "%"}
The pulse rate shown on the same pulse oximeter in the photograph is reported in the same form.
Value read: {"value": 88, "unit": "bpm"}
